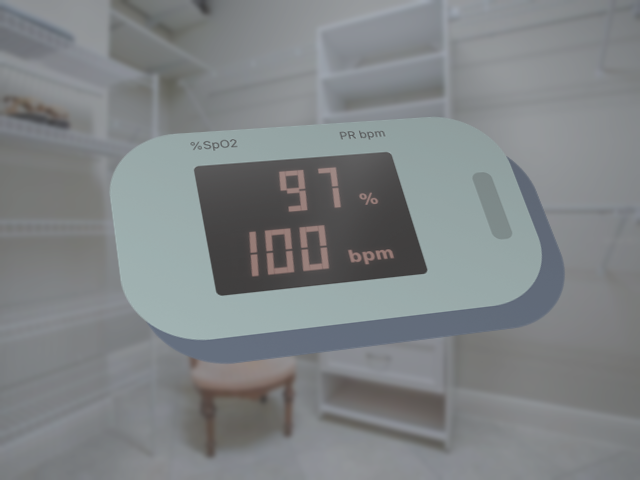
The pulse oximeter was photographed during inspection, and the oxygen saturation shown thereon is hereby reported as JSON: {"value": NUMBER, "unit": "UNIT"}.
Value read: {"value": 97, "unit": "%"}
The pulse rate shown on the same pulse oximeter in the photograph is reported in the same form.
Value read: {"value": 100, "unit": "bpm"}
